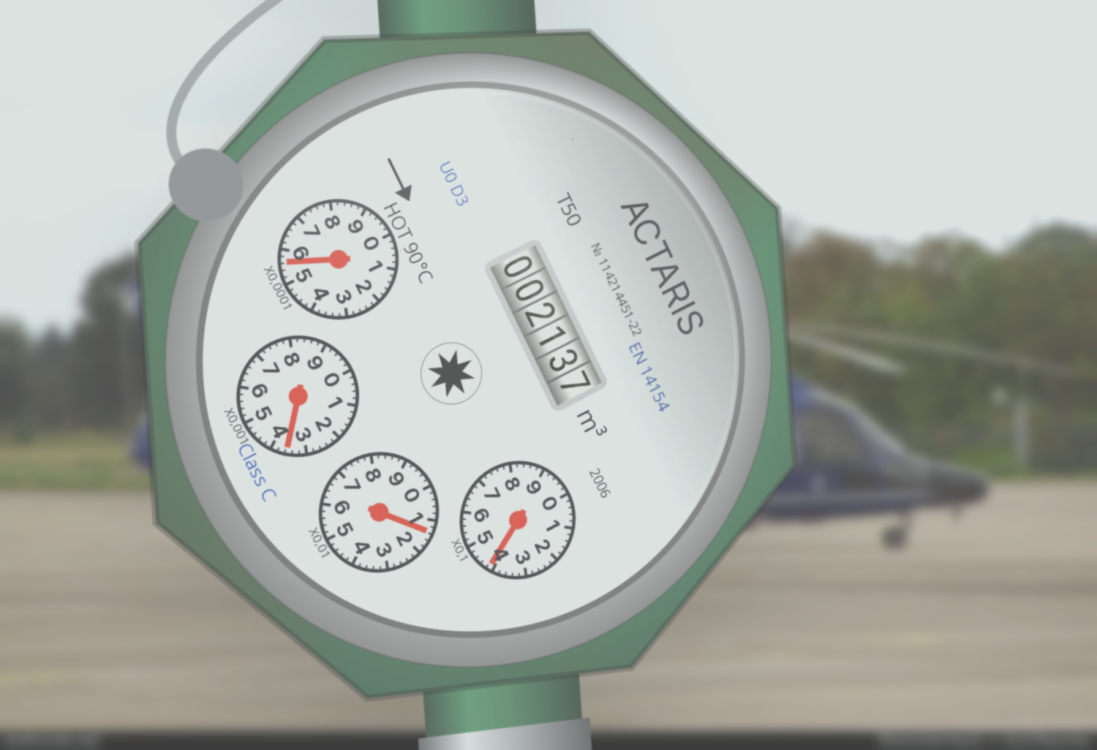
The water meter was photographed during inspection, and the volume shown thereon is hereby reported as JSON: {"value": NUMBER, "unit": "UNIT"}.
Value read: {"value": 2137.4135, "unit": "m³"}
